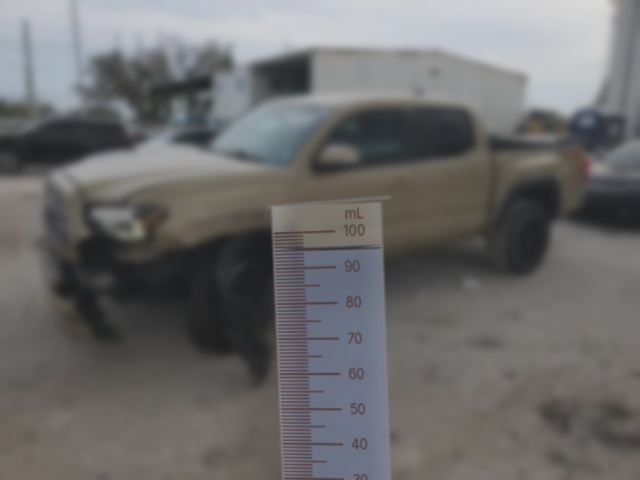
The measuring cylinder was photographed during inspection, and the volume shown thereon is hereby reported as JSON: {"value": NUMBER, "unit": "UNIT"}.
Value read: {"value": 95, "unit": "mL"}
